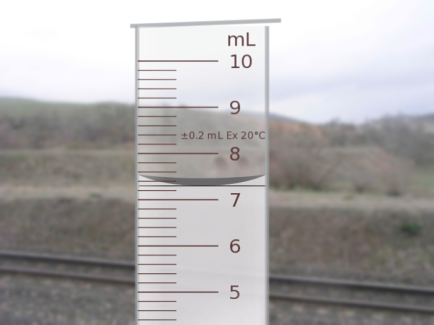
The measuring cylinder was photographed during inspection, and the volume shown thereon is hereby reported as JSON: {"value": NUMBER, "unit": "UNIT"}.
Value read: {"value": 7.3, "unit": "mL"}
